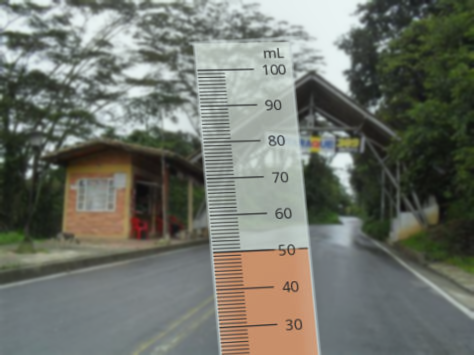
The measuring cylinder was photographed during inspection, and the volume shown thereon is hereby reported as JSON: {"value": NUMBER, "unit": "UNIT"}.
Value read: {"value": 50, "unit": "mL"}
